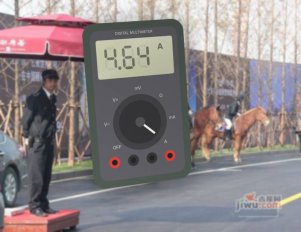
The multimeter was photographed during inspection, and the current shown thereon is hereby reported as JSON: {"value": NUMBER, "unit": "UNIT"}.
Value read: {"value": 4.64, "unit": "A"}
